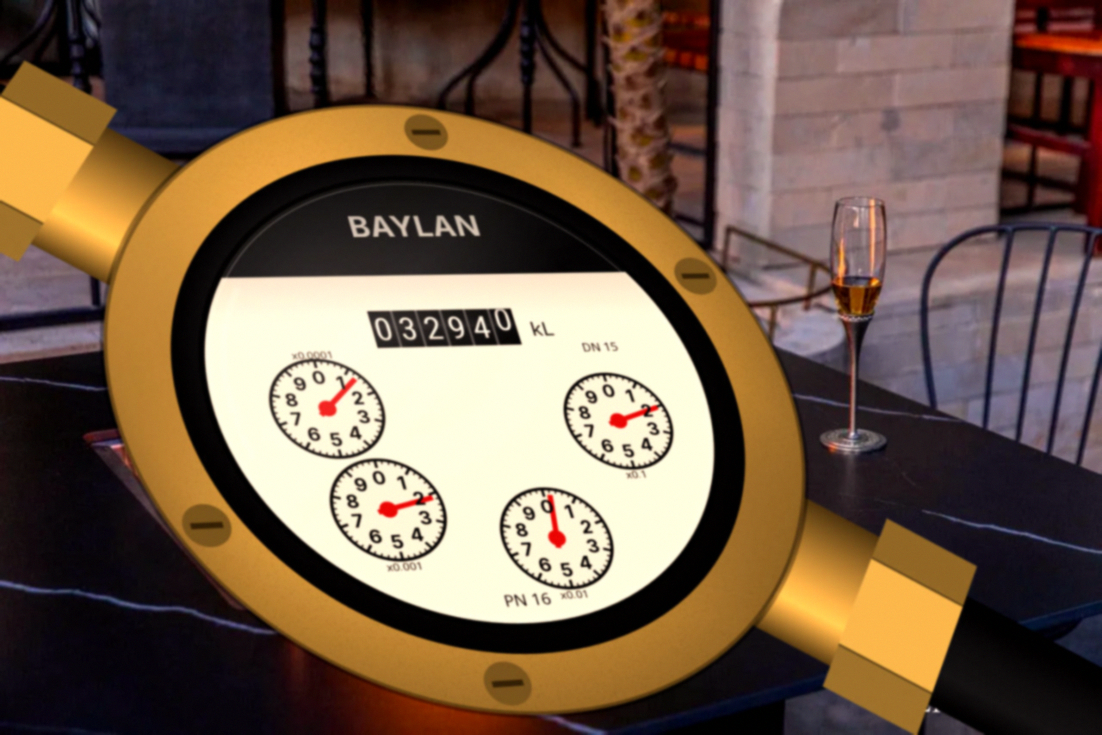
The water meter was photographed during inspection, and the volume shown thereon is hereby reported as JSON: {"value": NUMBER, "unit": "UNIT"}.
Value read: {"value": 32940.2021, "unit": "kL"}
